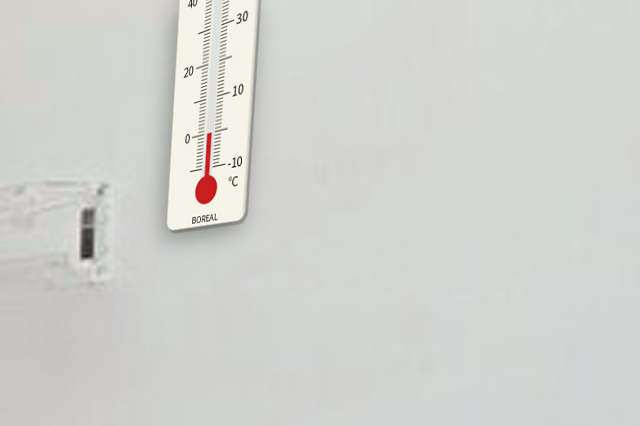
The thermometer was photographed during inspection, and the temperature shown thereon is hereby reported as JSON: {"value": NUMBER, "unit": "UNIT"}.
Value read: {"value": 0, "unit": "°C"}
